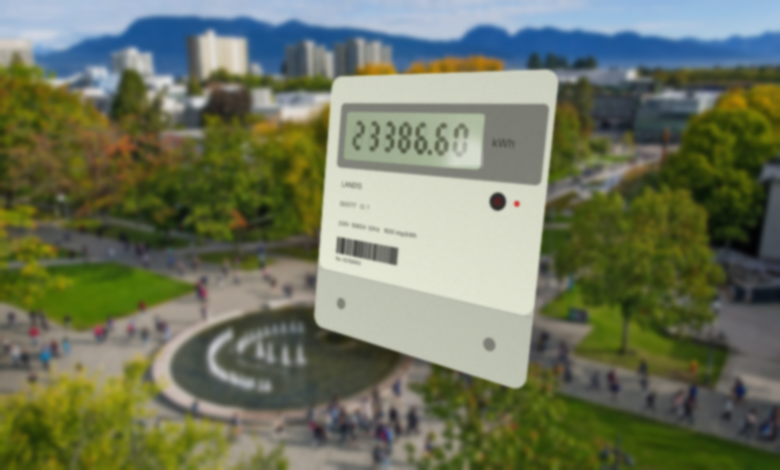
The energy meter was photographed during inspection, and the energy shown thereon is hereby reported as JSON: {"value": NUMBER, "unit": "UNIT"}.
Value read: {"value": 23386.60, "unit": "kWh"}
